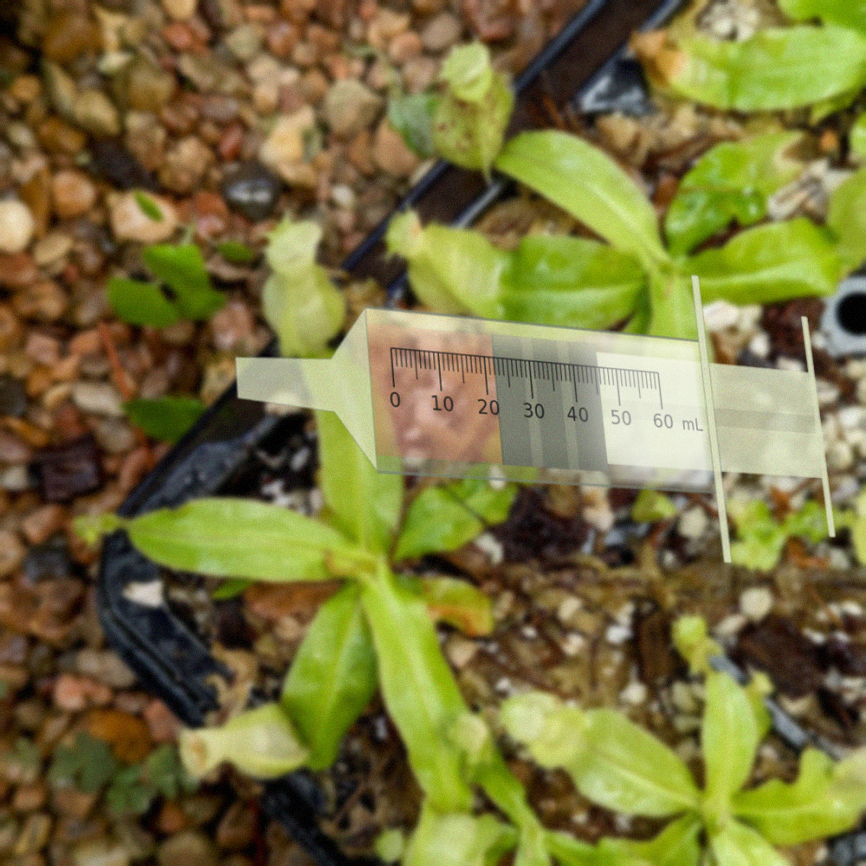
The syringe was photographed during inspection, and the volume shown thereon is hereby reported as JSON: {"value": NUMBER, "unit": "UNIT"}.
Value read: {"value": 22, "unit": "mL"}
